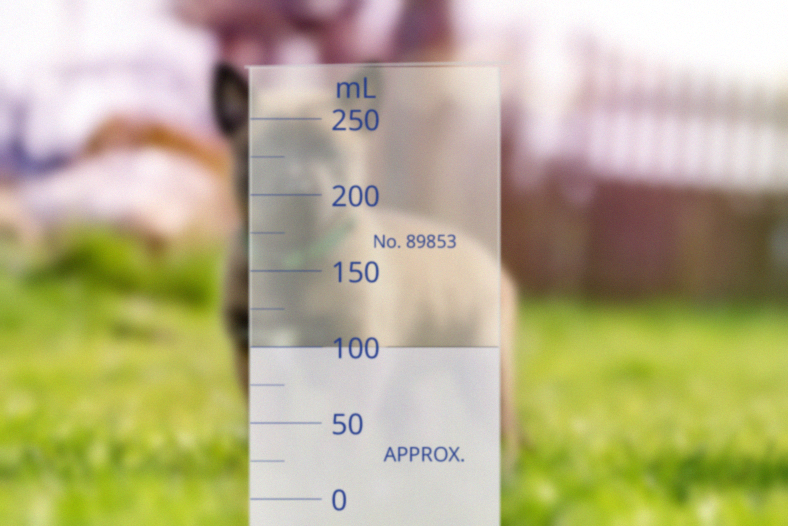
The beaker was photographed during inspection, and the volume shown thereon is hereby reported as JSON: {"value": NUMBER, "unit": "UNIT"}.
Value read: {"value": 100, "unit": "mL"}
